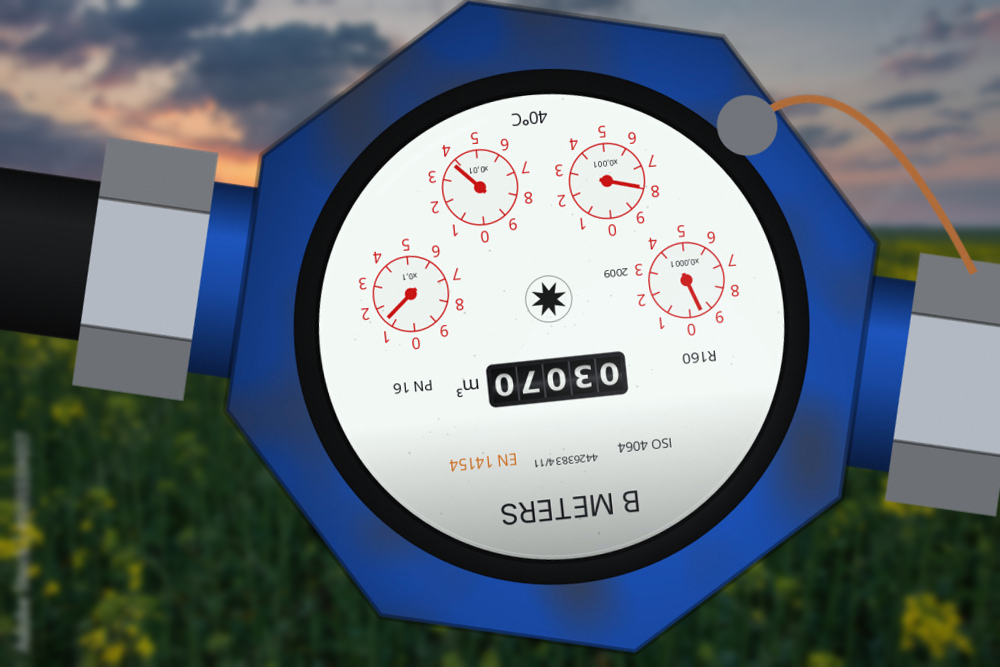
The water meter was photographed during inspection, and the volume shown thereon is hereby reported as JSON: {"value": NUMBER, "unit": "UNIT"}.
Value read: {"value": 3070.1379, "unit": "m³"}
